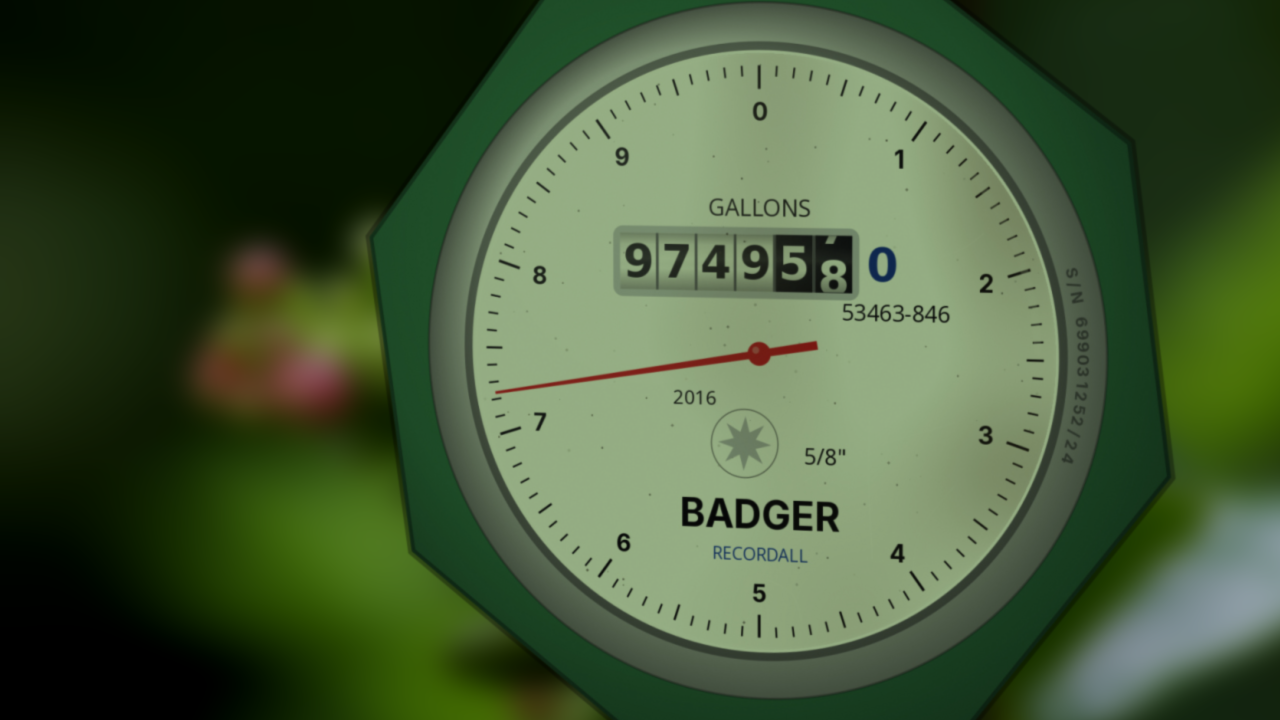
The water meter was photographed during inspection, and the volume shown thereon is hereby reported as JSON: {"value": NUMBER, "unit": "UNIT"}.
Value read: {"value": 9749577.2, "unit": "gal"}
